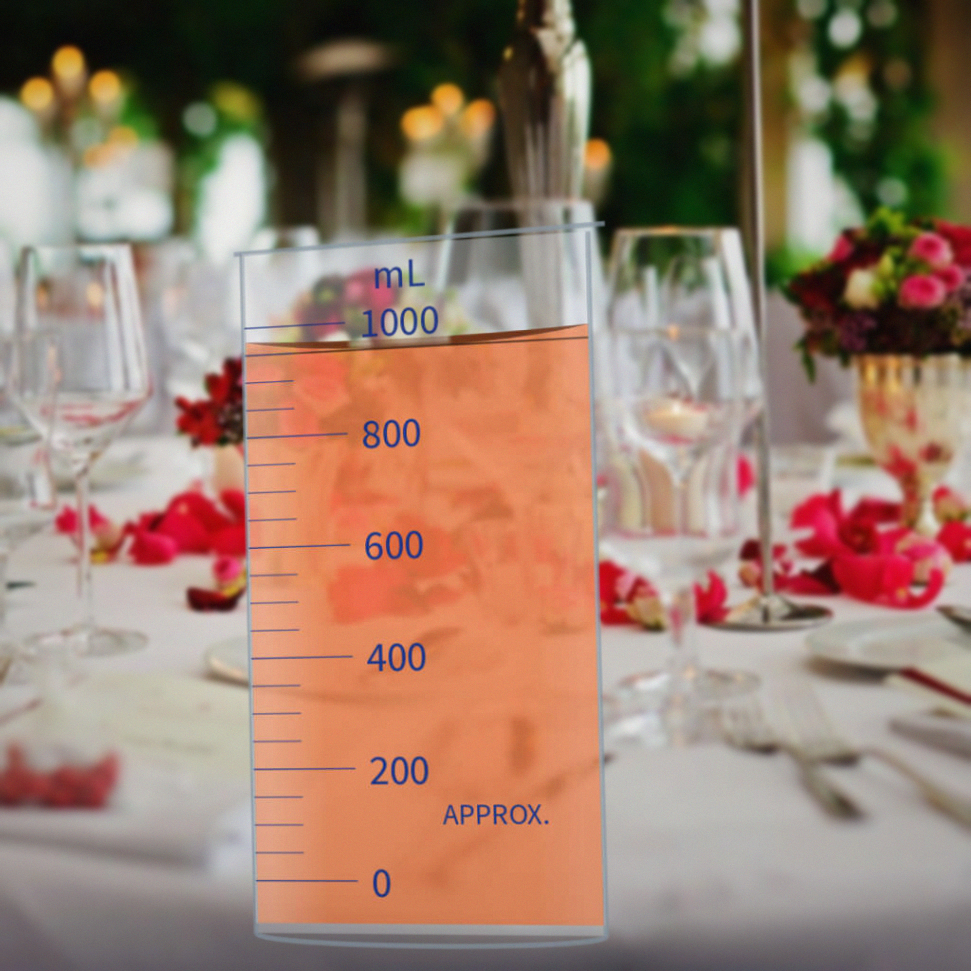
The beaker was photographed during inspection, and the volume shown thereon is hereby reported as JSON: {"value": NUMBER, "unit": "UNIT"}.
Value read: {"value": 950, "unit": "mL"}
